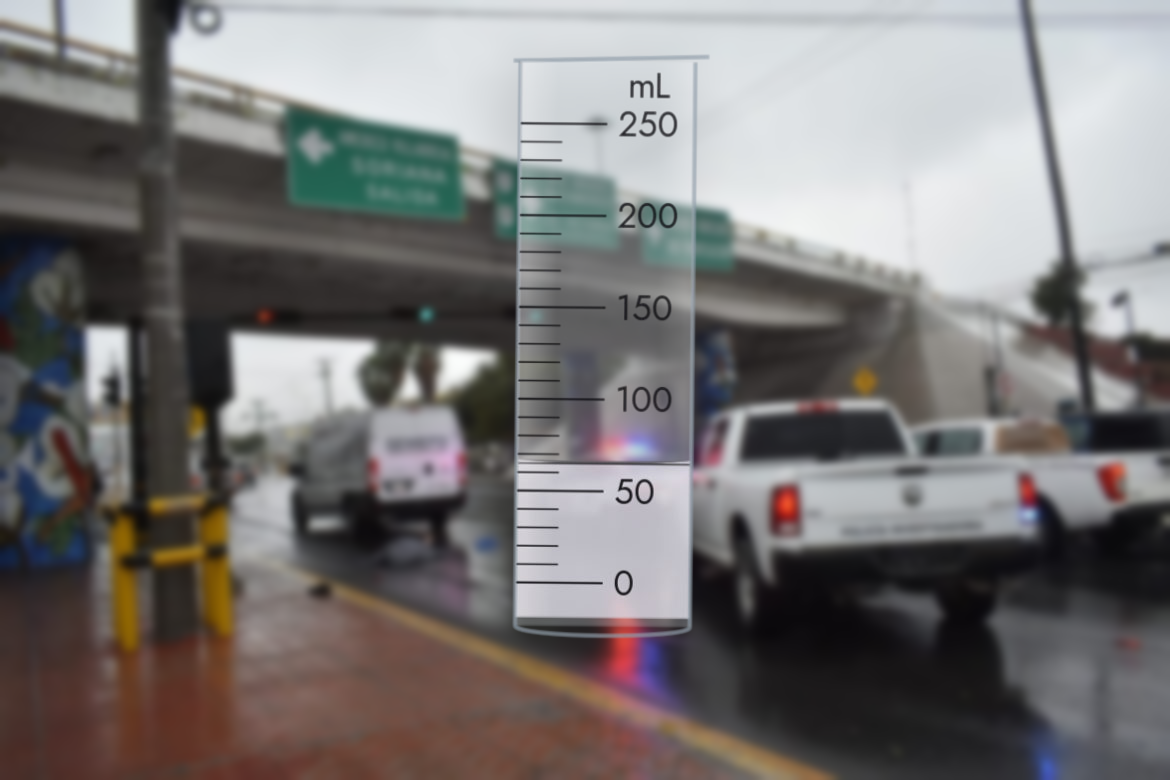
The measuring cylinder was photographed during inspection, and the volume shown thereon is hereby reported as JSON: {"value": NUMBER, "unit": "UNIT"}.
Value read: {"value": 65, "unit": "mL"}
